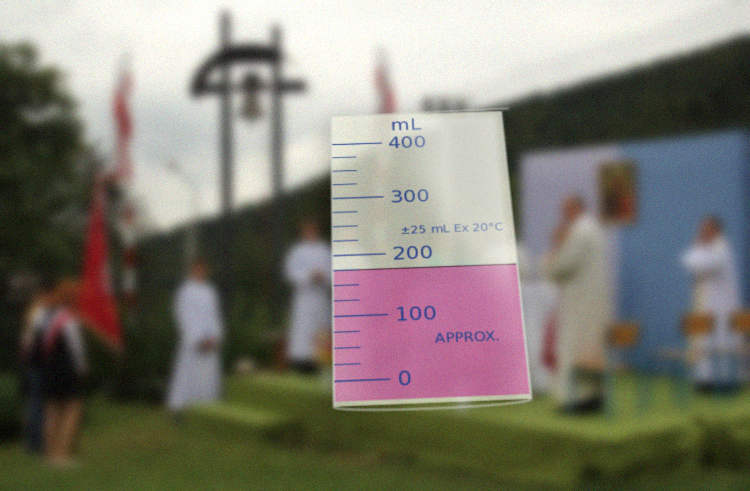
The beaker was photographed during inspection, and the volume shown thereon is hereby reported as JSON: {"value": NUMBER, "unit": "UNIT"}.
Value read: {"value": 175, "unit": "mL"}
